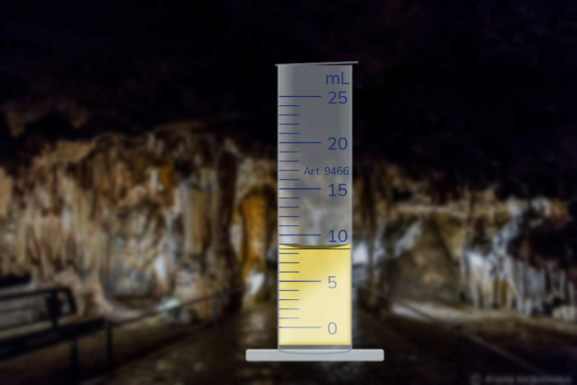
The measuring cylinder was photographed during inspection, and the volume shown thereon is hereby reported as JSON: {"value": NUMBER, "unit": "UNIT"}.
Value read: {"value": 8.5, "unit": "mL"}
